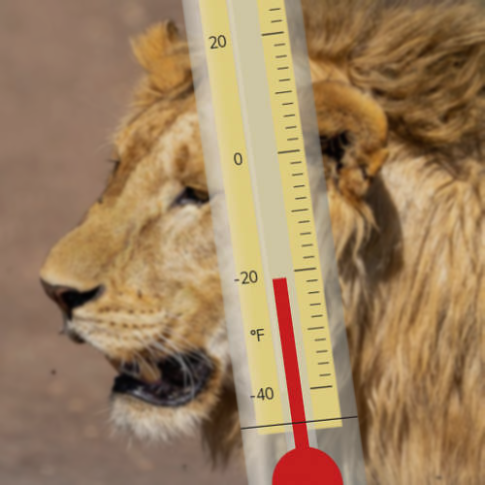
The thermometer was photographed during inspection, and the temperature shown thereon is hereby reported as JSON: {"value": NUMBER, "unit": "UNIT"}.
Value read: {"value": -21, "unit": "°F"}
